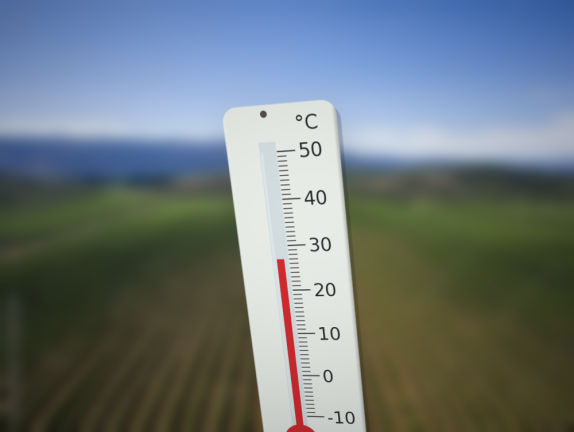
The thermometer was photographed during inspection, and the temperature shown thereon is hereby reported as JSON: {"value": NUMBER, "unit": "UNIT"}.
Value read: {"value": 27, "unit": "°C"}
